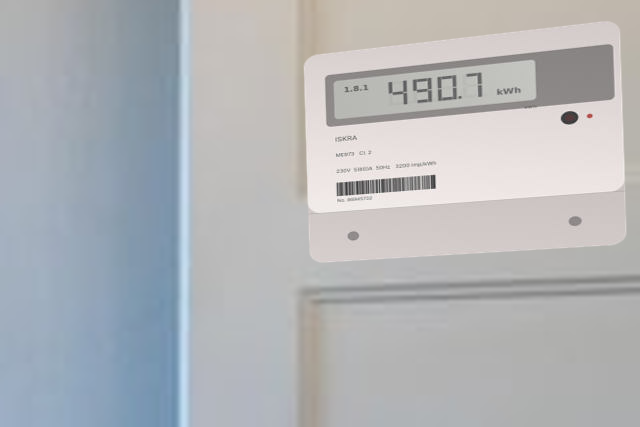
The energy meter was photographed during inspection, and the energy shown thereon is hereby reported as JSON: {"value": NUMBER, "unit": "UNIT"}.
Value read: {"value": 490.7, "unit": "kWh"}
